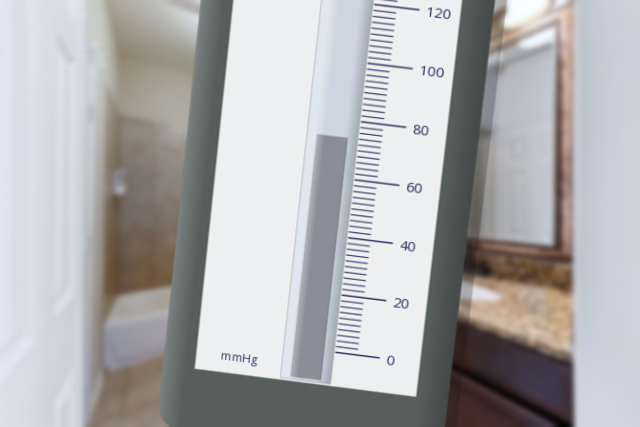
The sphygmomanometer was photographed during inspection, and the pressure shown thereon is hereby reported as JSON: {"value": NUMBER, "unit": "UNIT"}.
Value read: {"value": 74, "unit": "mmHg"}
